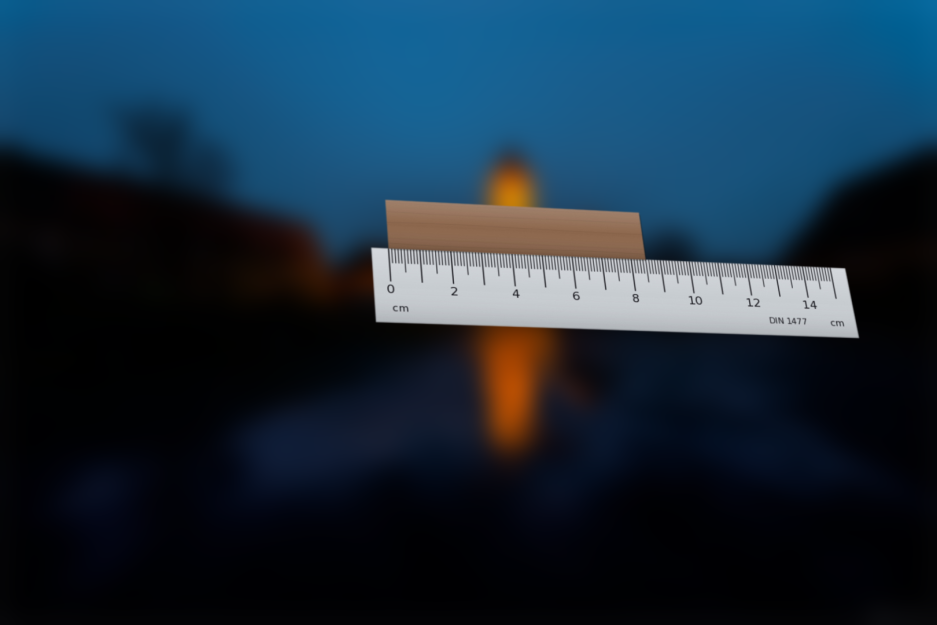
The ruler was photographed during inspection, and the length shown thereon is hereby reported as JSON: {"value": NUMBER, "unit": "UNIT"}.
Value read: {"value": 8.5, "unit": "cm"}
